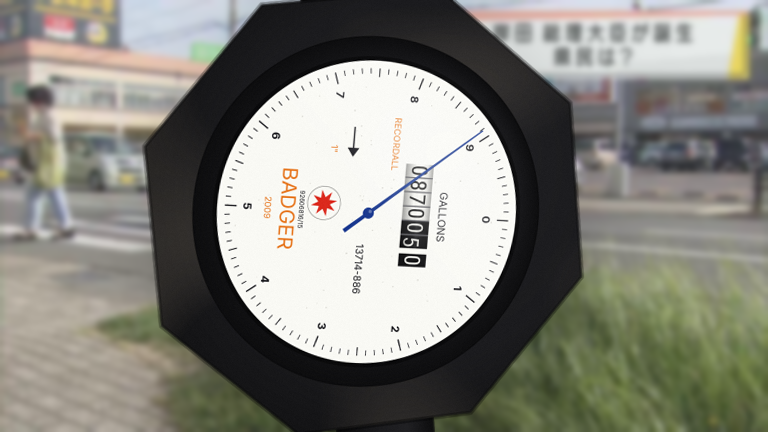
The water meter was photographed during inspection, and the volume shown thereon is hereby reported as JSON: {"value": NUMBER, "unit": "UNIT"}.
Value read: {"value": 870048.9, "unit": "gal"}
